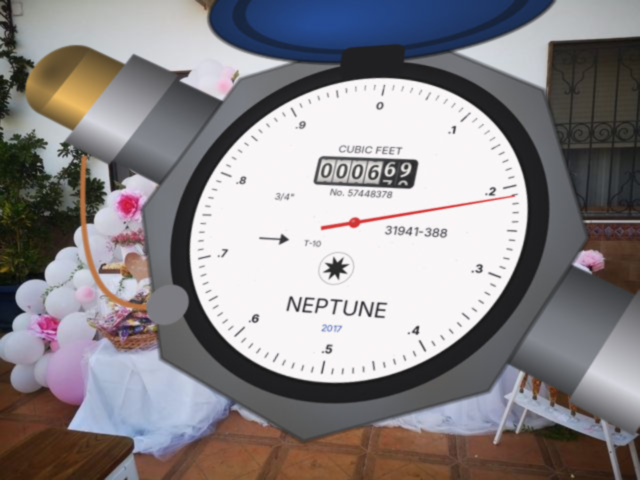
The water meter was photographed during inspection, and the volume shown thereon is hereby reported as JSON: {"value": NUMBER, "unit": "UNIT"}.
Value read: {"value": 669.21, "unit": "ft³"}
